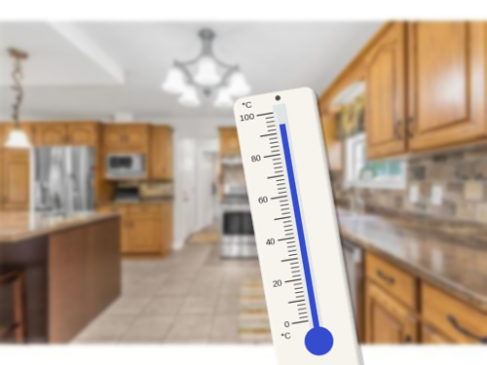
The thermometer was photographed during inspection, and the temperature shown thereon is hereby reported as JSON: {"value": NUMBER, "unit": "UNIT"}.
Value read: {"value": 94, "unit": "°C"}
